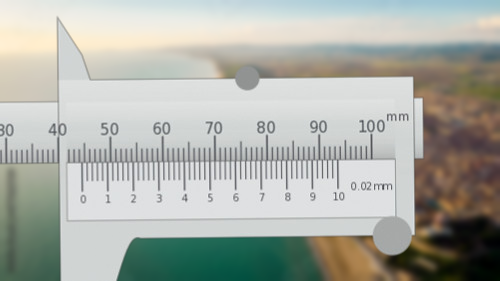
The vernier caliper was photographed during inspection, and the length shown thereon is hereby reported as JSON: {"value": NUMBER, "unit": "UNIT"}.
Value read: {"value": 44.5, "unit": "mm"}
